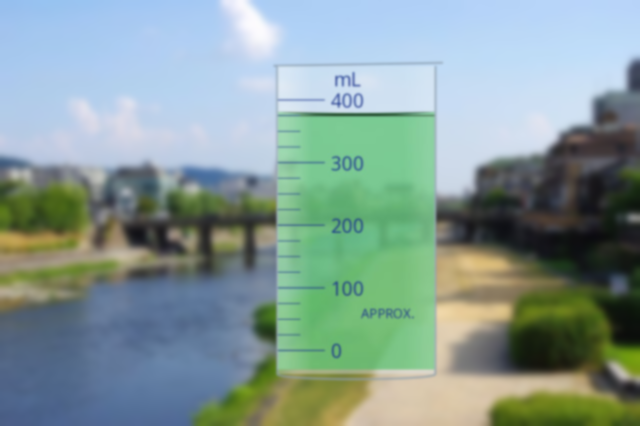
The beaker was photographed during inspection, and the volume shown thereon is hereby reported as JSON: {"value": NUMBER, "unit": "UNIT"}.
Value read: {"value": 375, "unit": "mL"}
